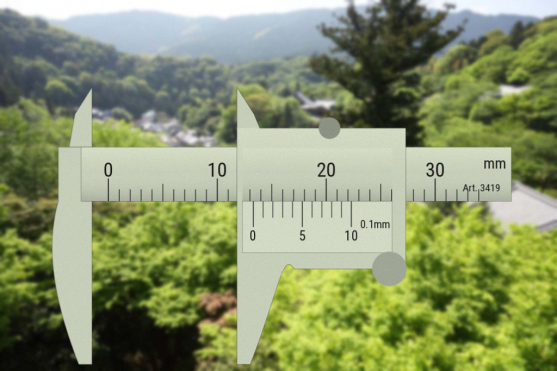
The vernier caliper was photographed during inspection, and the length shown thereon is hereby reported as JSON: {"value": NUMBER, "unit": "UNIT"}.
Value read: {"value": 13.3, "unit": "mm"}
